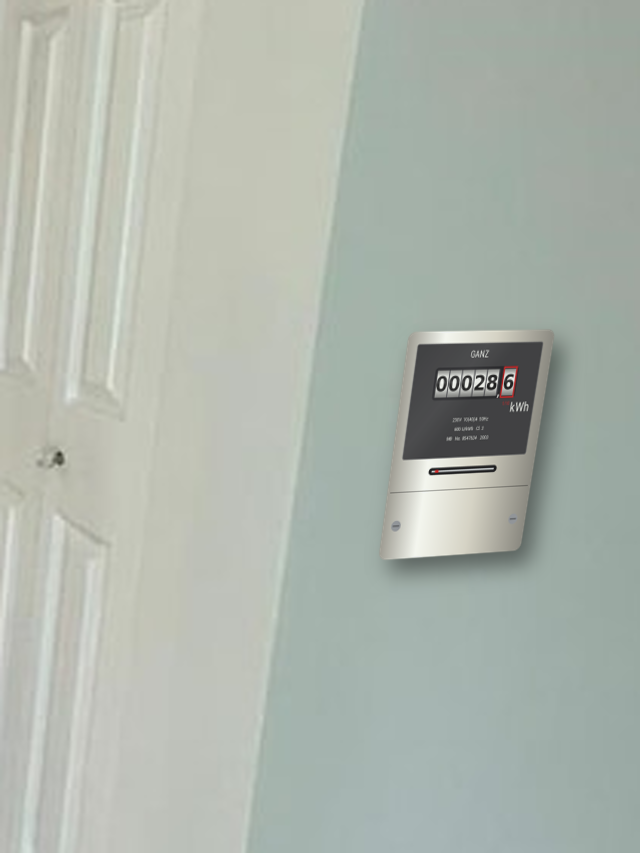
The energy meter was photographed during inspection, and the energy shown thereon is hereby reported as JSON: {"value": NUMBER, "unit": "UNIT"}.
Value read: {"value": 28.6, "unit": "kWh"}
